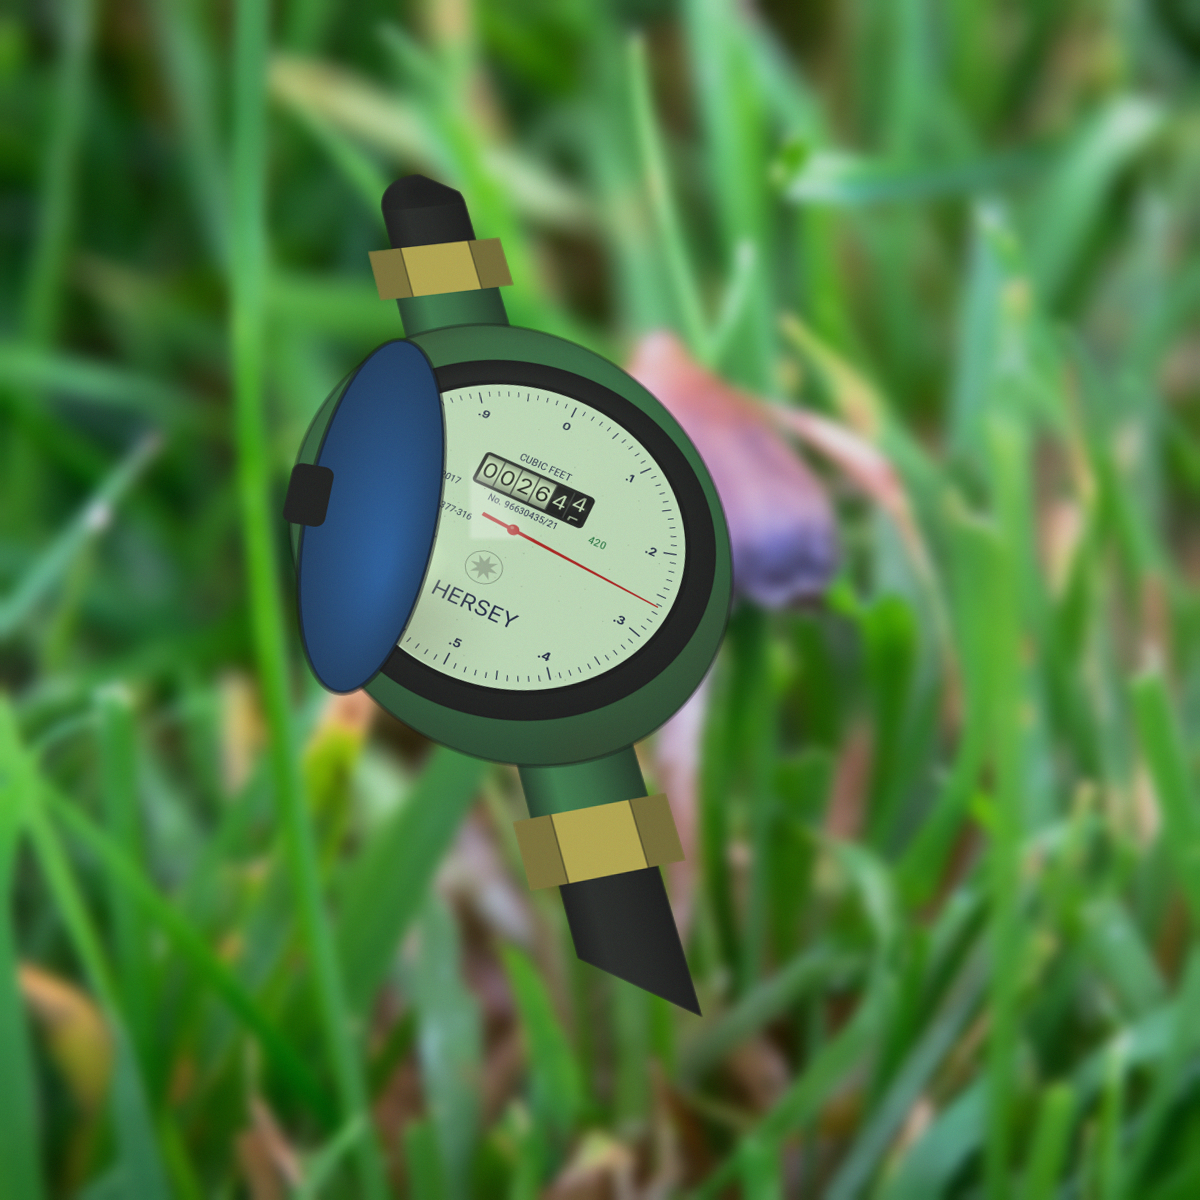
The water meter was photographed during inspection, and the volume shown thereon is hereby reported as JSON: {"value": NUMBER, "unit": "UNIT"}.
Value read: {"value": 2644.26, "unit": "ft³"}
